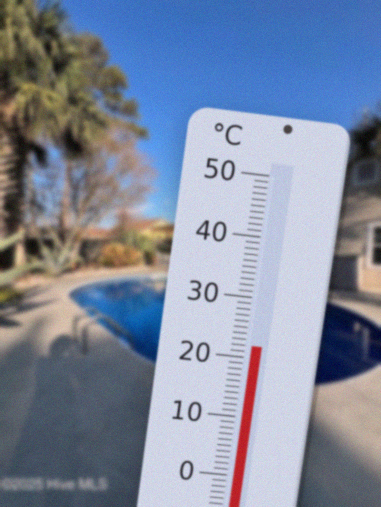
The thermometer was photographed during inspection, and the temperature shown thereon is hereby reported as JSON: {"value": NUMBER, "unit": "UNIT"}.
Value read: {"value": 22, "unit": "°C"}
